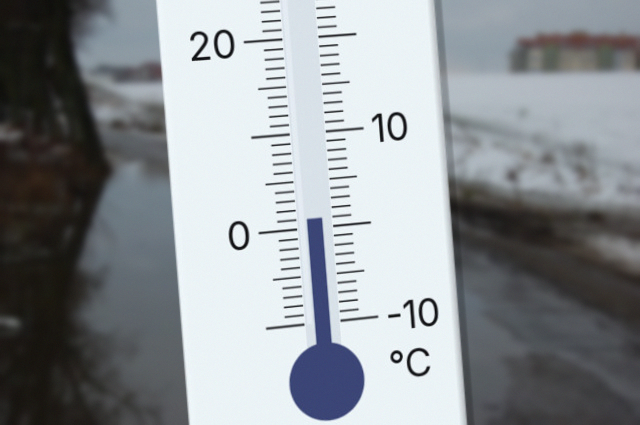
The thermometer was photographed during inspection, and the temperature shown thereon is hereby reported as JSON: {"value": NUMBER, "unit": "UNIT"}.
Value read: {"value": 1, "unit": "°C"}
